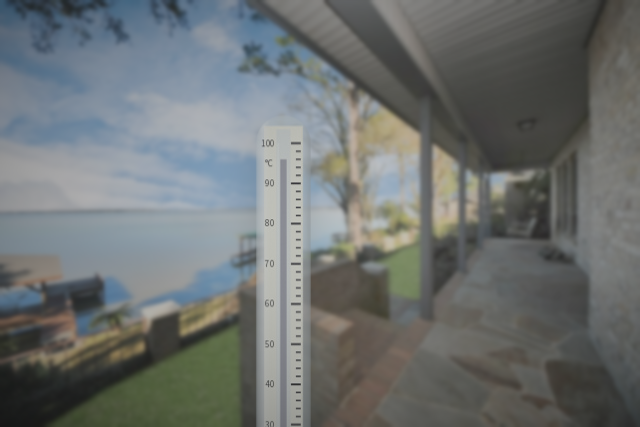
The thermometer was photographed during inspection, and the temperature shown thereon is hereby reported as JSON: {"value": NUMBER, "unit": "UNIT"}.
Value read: {"value": 96, "unit": "°C"}
